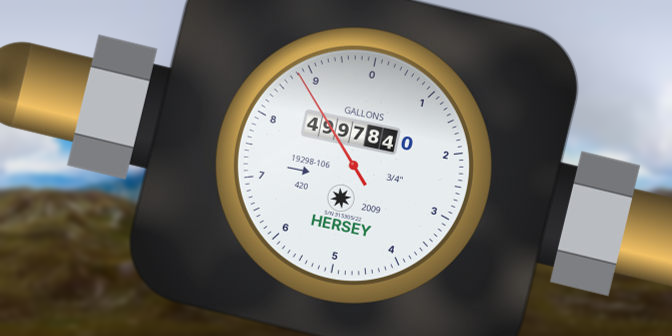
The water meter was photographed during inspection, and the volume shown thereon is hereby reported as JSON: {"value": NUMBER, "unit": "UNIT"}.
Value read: {"value": 4997838.8, "unit": "gal"}
